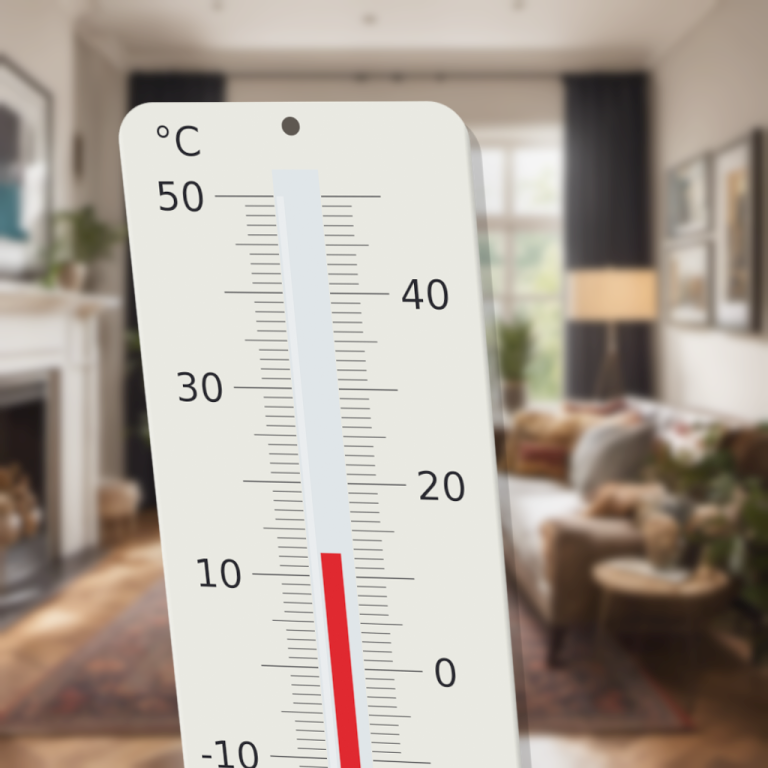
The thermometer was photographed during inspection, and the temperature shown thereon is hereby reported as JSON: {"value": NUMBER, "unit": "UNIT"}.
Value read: {"value": 12.5, "unit": "°C"}
